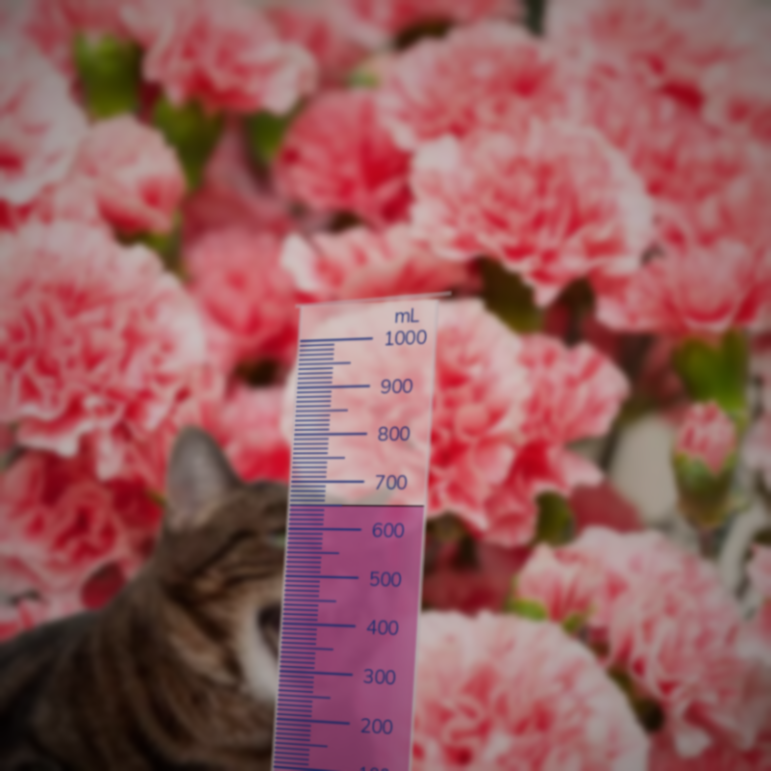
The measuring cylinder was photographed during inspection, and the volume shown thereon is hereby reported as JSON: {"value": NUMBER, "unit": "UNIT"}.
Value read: {"value": 650, "unit": "mL"}
